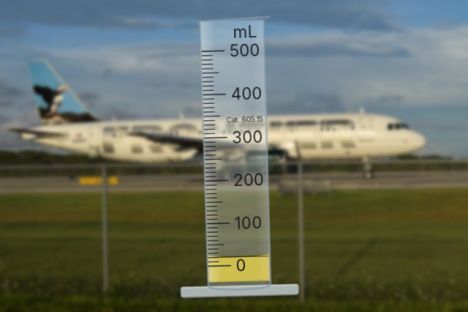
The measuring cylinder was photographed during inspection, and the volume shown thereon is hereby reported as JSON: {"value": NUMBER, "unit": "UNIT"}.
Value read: {"value": 20, "unit": "mL"}
